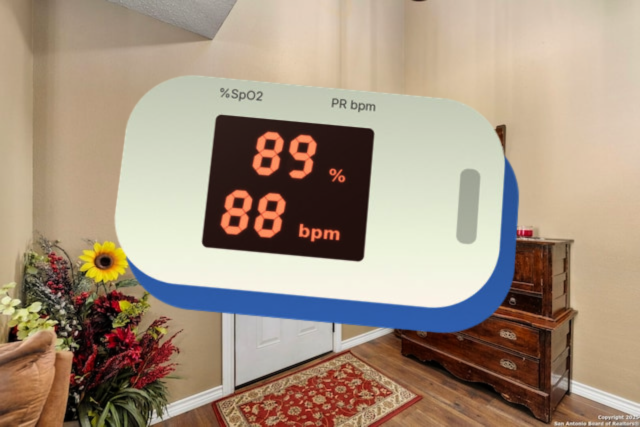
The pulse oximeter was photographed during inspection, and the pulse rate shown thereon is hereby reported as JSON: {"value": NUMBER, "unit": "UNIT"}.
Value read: {"value": 88, "unit": "bpm"}
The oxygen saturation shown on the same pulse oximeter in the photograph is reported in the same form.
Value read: {"value": 89, "unit": "%"}
